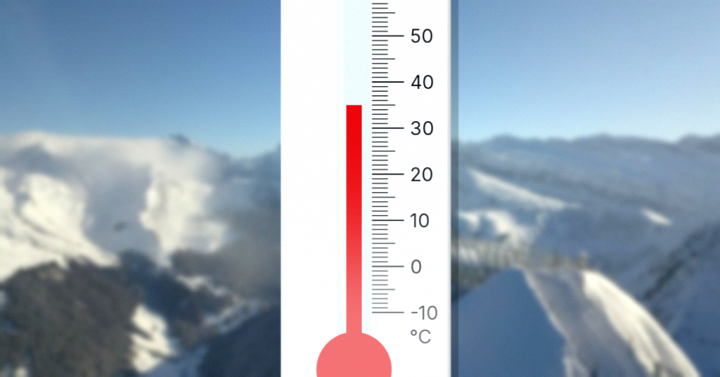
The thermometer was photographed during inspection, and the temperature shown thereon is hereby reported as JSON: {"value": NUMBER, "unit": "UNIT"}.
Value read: {"value": 35, "unit": "°C"}
